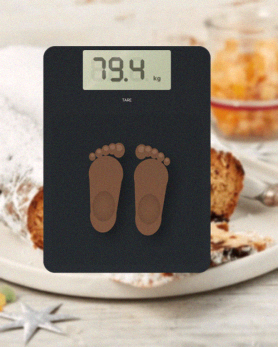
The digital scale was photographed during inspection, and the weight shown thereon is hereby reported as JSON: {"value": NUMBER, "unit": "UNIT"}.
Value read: {"value": 79.4, "unit": "kg"}
